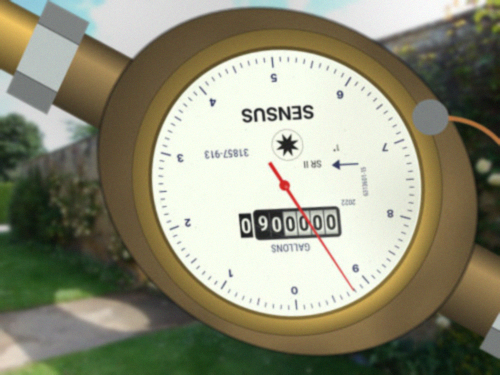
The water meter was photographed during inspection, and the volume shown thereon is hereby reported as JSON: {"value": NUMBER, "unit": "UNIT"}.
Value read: {"value": 59.2, "unit": "gal"}
